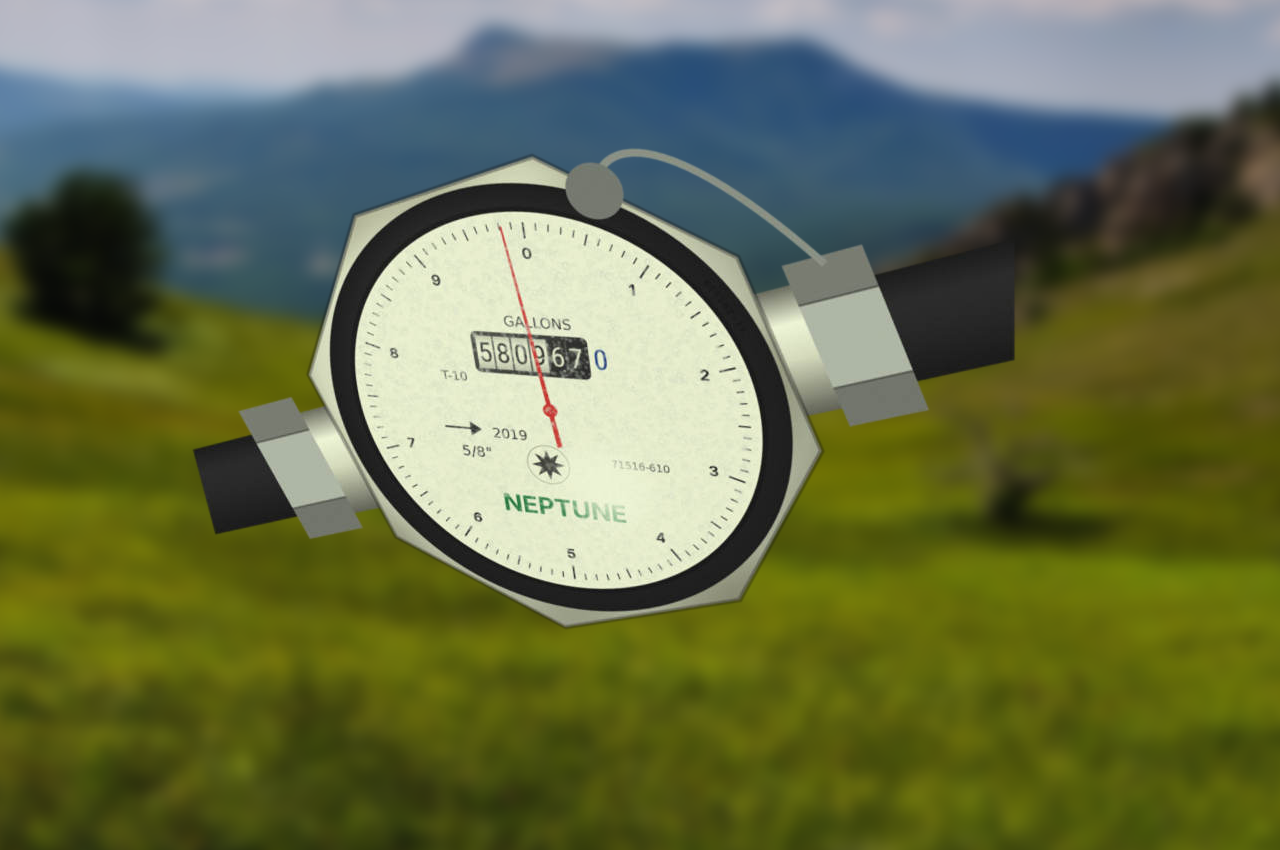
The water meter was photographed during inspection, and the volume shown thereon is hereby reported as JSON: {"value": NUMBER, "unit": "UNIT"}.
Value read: {"value": 5809669.8, "unit": "gal"}
